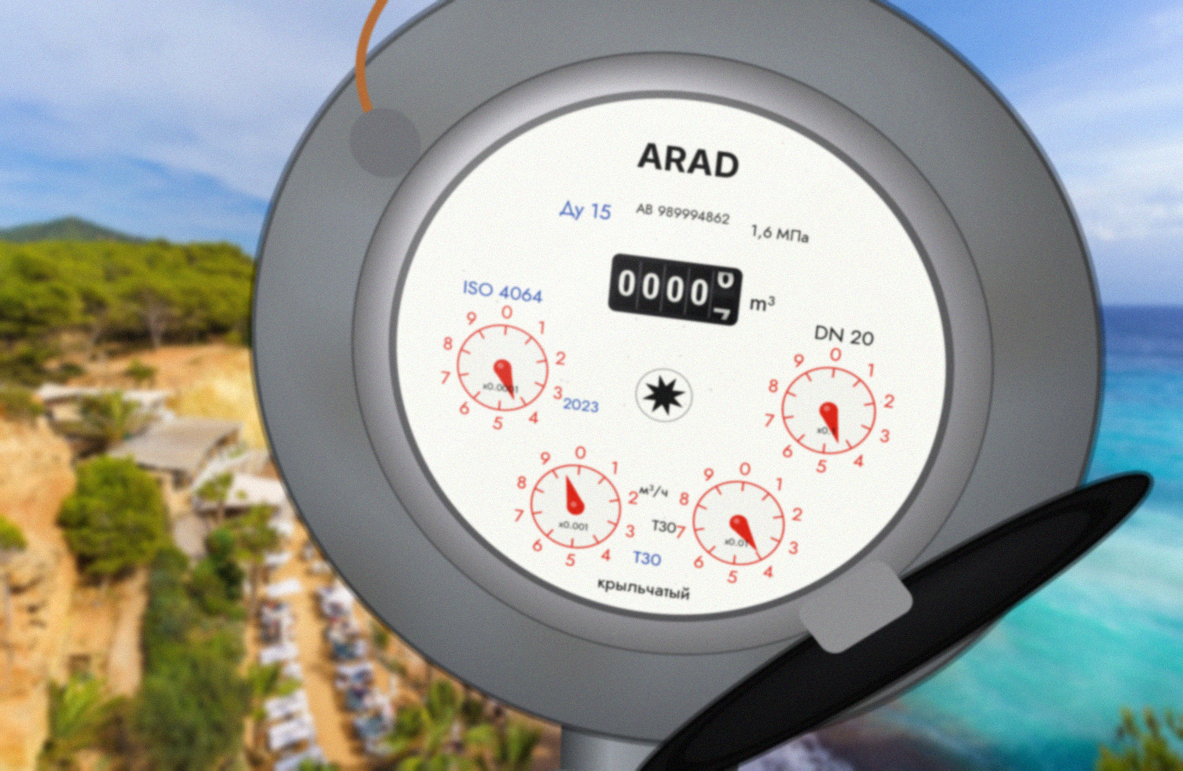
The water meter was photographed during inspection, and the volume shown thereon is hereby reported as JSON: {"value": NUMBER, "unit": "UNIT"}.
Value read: {"value": 6.4394, "unit": "m³"}
